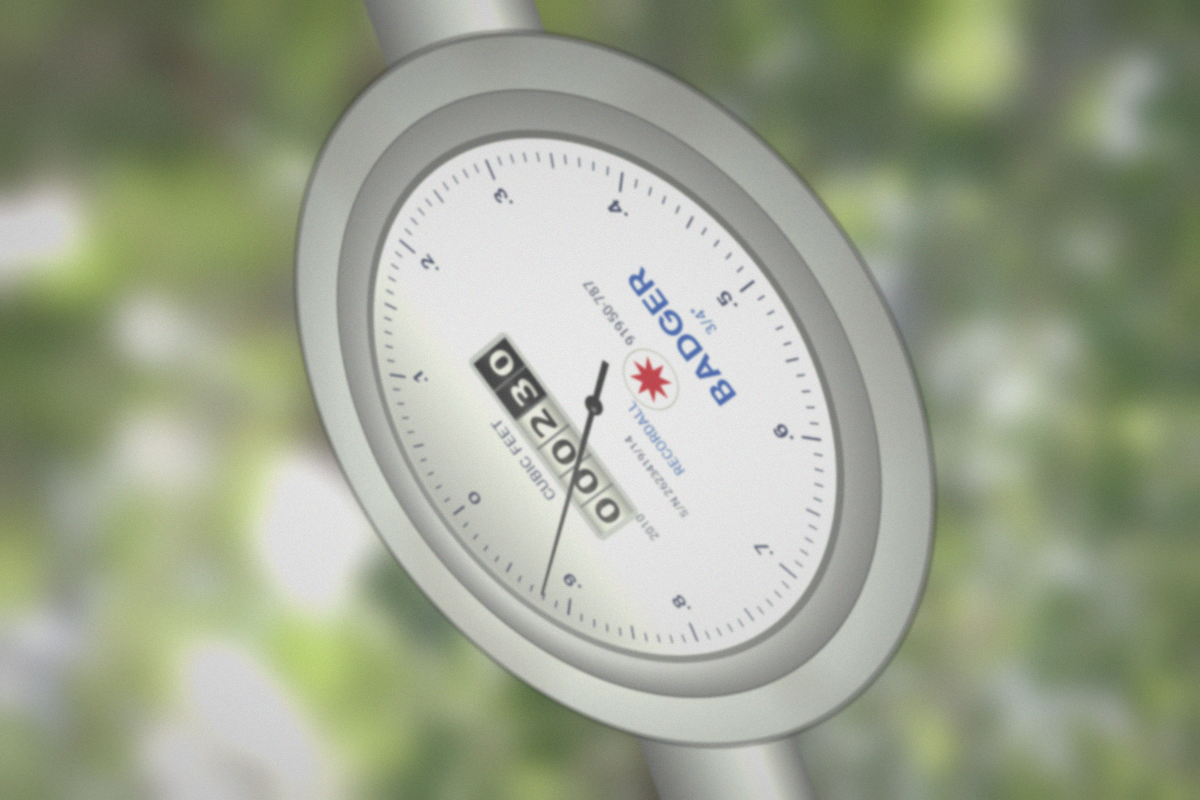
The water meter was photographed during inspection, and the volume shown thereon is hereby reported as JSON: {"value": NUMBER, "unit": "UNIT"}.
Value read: {"value": 229.92, "unit": "ft³"}
